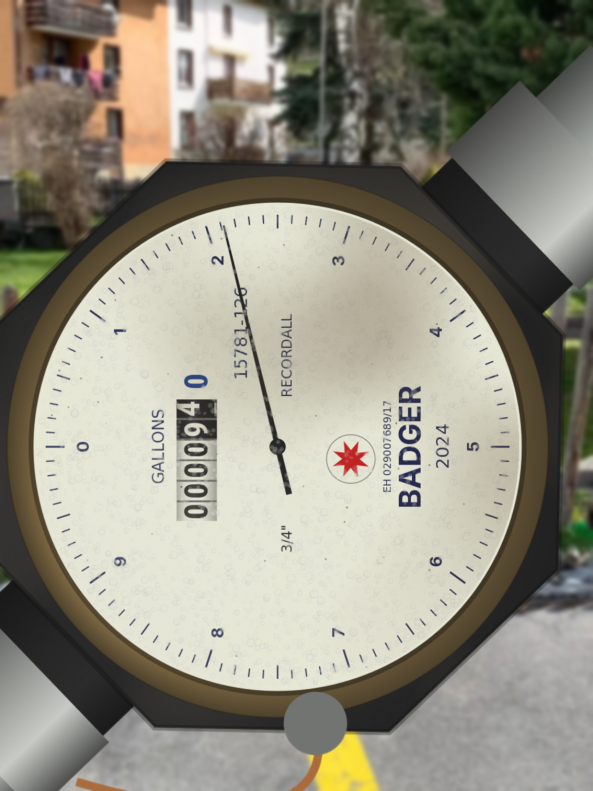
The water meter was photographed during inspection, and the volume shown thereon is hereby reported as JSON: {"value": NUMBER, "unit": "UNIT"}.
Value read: {"value": 942.1, "unit": "gal"}
